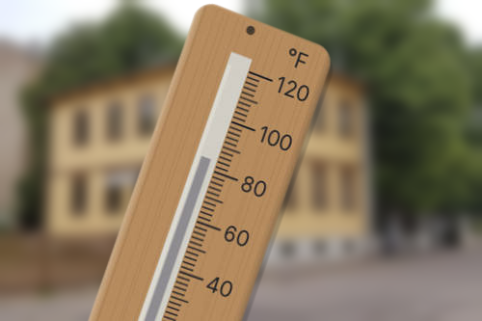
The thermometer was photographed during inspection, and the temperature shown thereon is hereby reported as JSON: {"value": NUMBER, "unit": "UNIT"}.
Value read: {"value": 84, "unit": "°F"}
